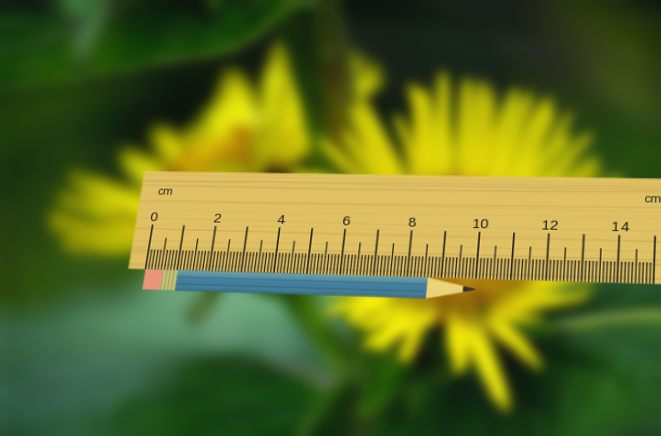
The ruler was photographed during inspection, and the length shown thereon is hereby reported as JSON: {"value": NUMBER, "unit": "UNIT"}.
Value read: {"value": 10, "unit": "cm"}
